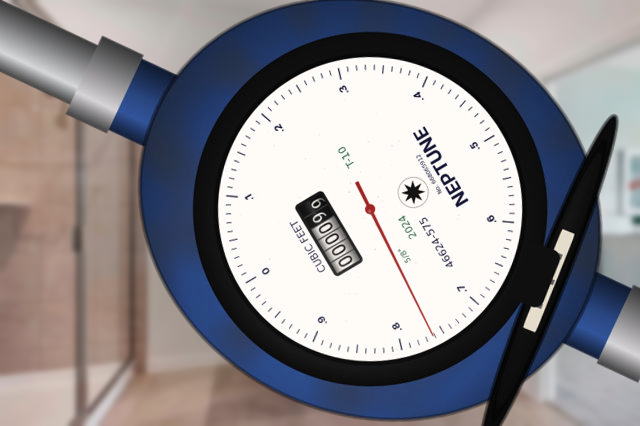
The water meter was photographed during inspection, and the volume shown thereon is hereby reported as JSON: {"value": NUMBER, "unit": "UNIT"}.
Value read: {"value": 98.76, "unit": "ft³"}
